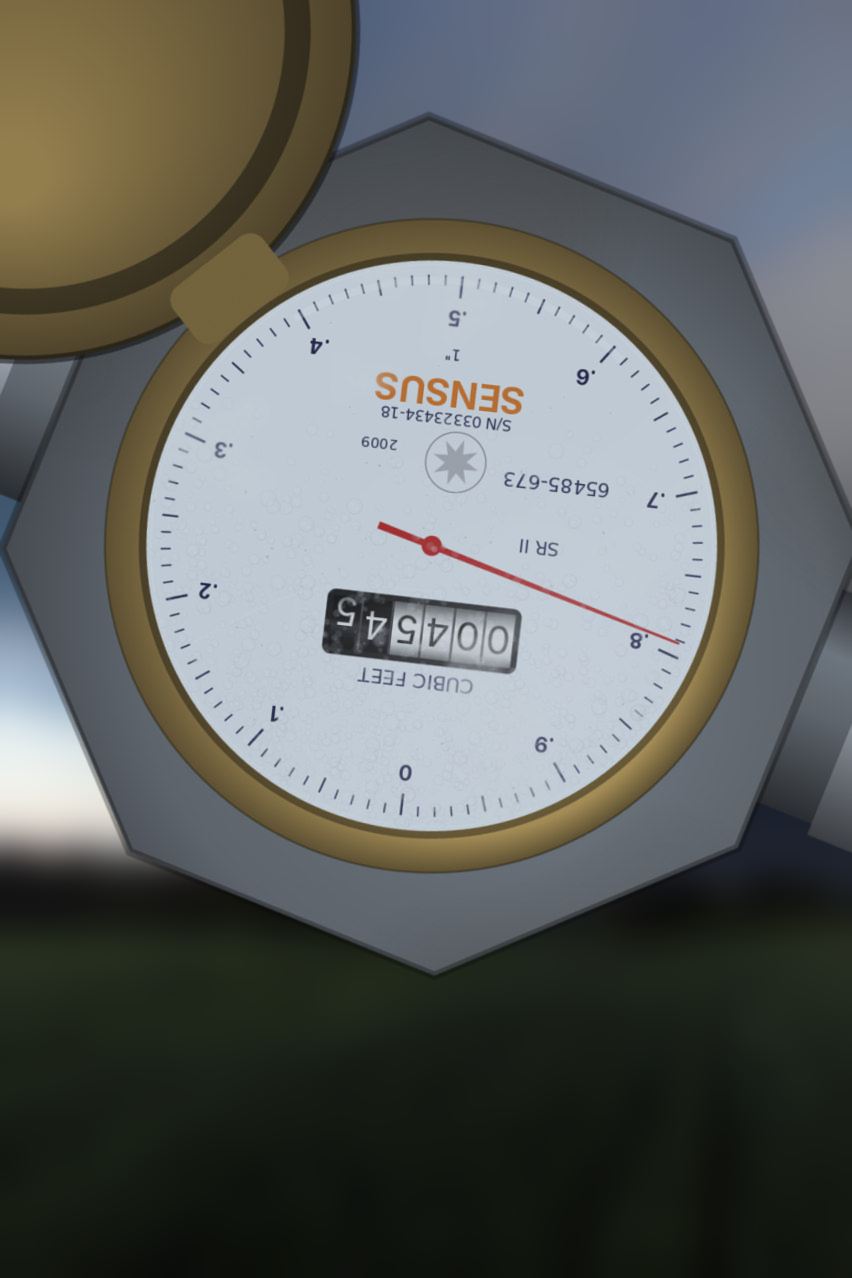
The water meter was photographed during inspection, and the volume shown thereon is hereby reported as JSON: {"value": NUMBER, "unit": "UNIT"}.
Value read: {"value": 4544.79, "unit": "ft³"}
